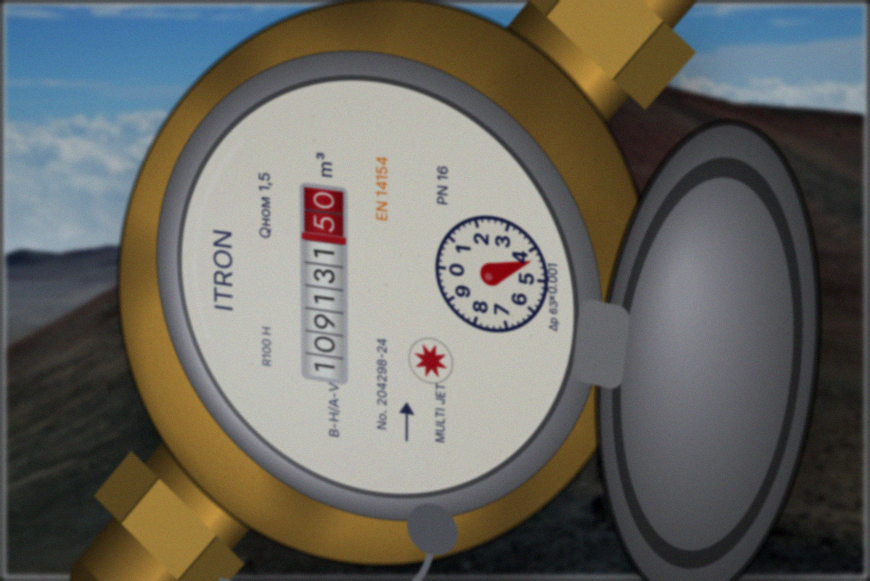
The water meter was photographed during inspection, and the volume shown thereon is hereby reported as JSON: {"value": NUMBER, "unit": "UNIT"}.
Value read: {"value": 109131.504, "unit": "m³"}
